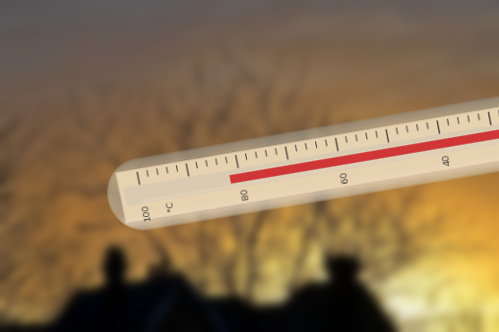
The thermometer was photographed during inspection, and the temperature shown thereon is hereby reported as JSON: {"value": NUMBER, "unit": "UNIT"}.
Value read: {"value": 82, "unit": "°C"}
